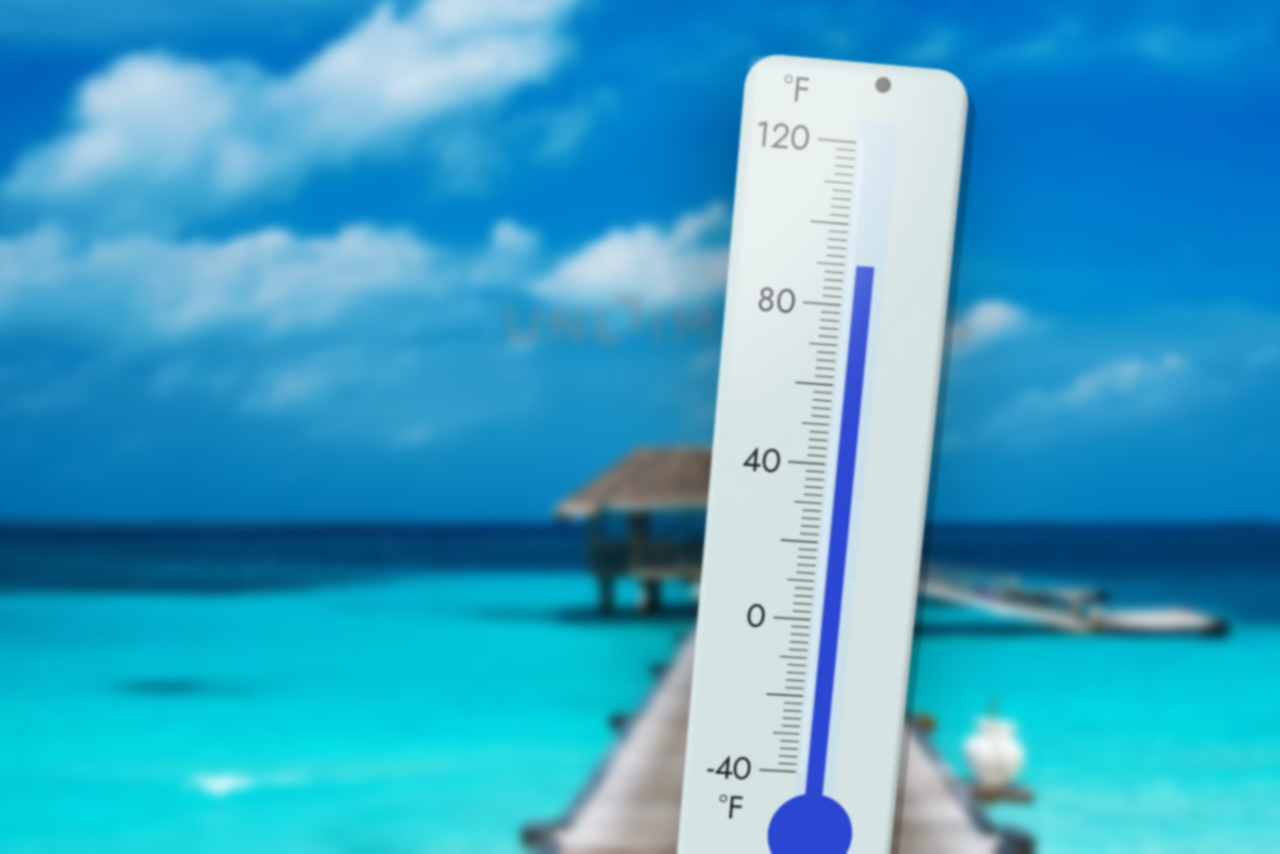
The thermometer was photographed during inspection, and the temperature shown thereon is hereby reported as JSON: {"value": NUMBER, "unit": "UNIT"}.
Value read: {"value": 90, "unit": "°F"}
